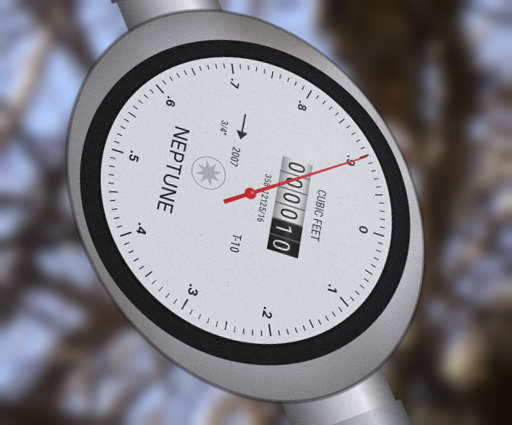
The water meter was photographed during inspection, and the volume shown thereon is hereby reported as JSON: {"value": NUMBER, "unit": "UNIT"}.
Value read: {"value": 9.90, "unit": "ft³"}
